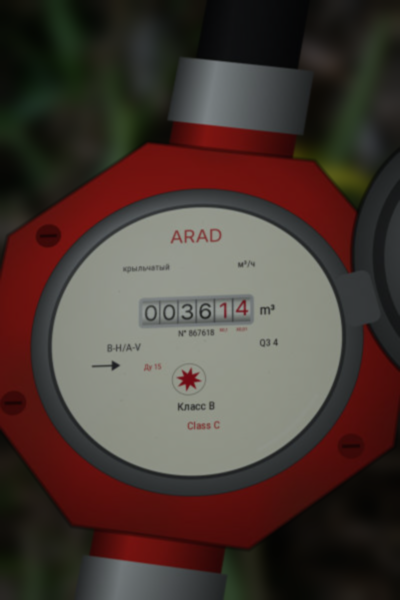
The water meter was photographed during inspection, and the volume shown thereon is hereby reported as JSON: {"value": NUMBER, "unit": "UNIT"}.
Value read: {"value": 36.14, "unit": "m³"}
